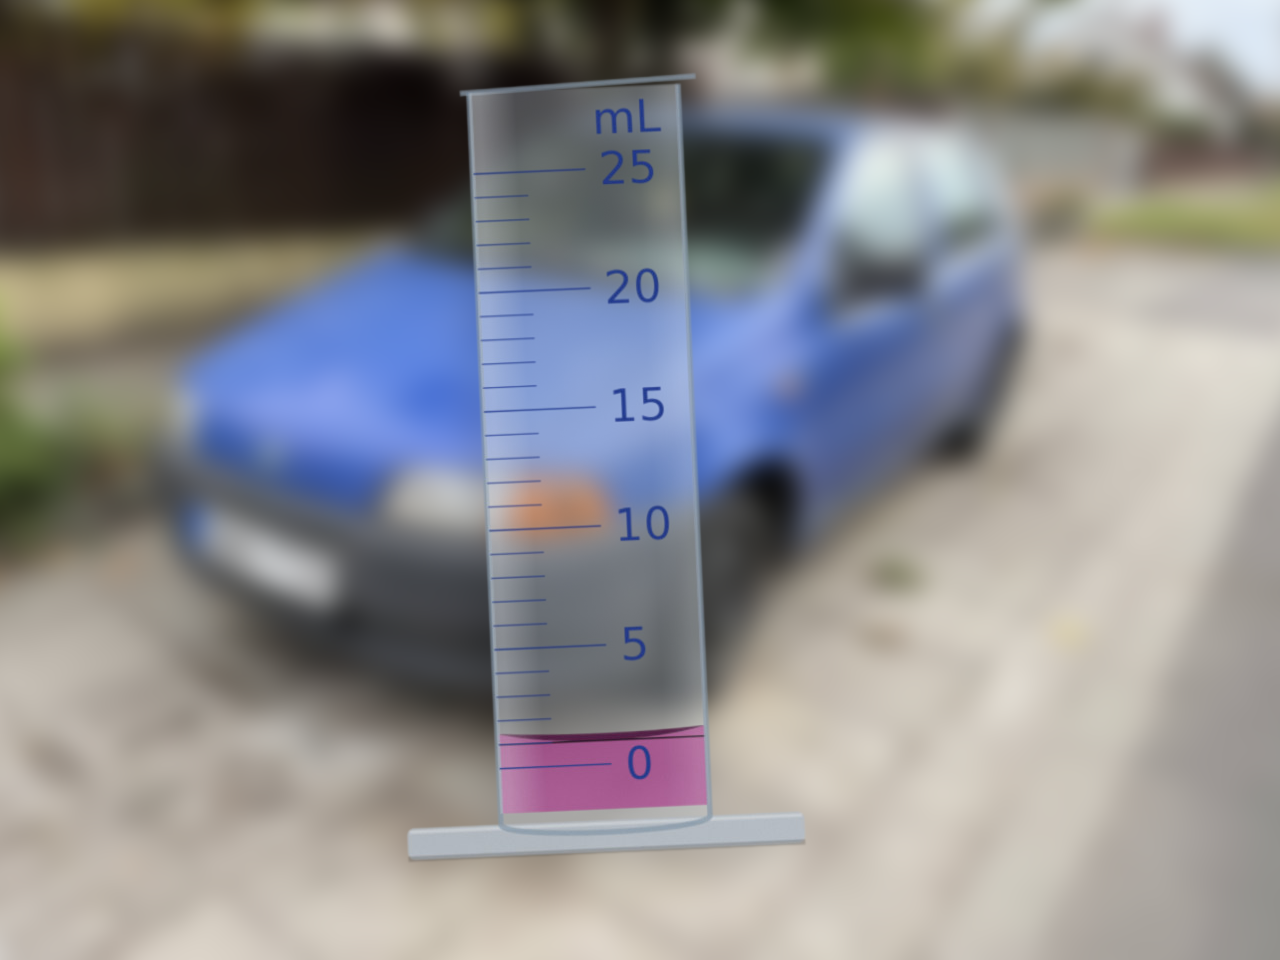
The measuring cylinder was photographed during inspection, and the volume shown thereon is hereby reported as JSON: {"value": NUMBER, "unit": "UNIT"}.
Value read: {"value": 1, "unit": "mL"}
